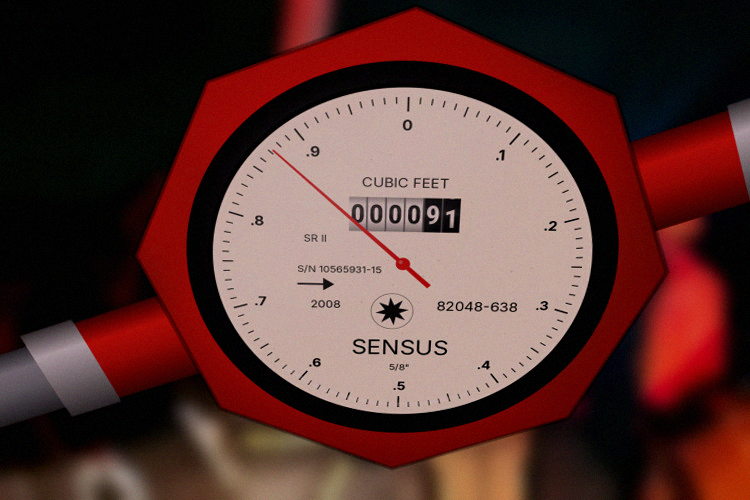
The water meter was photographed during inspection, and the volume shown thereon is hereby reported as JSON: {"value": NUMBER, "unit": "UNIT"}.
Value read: {"value": 90.87, "unit": "ft³"}
